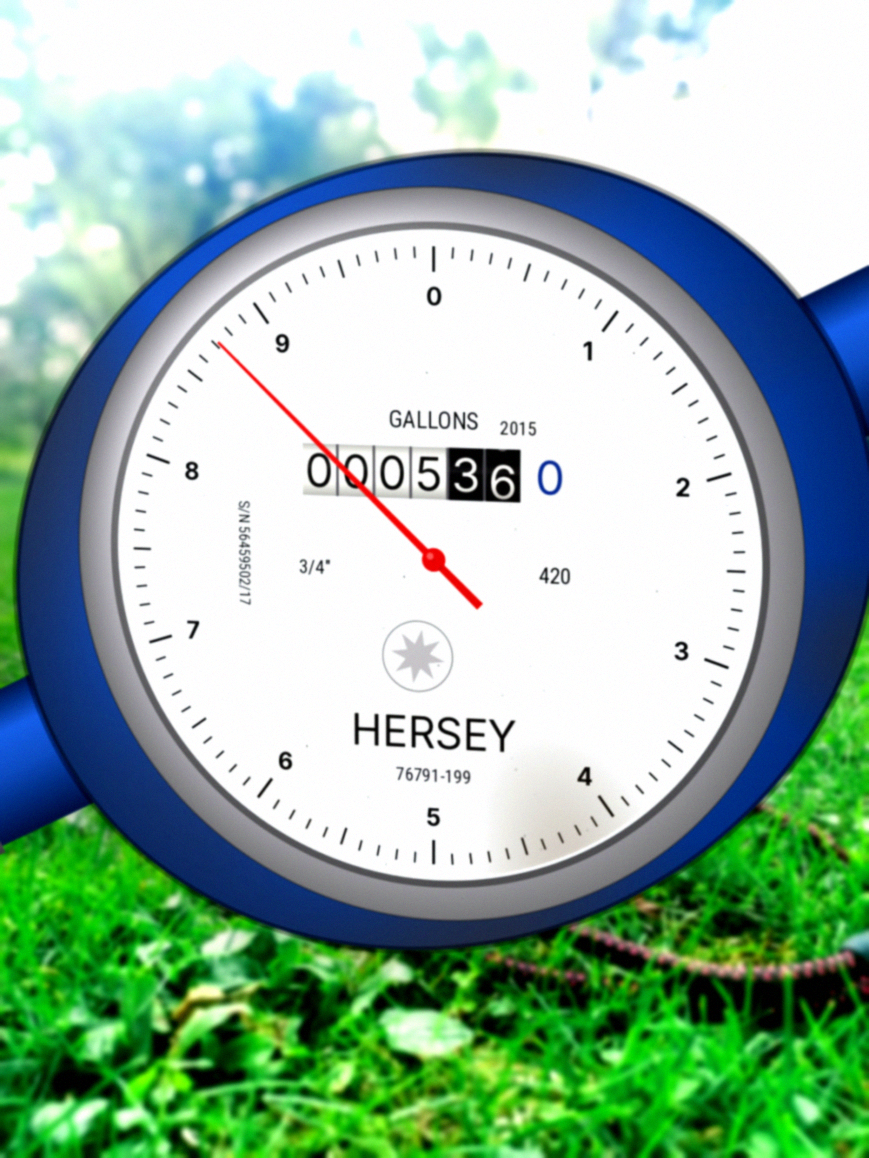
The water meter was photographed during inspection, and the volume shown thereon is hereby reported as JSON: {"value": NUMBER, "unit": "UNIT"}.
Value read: {"value": 5358.7, "unit": "gal"}
